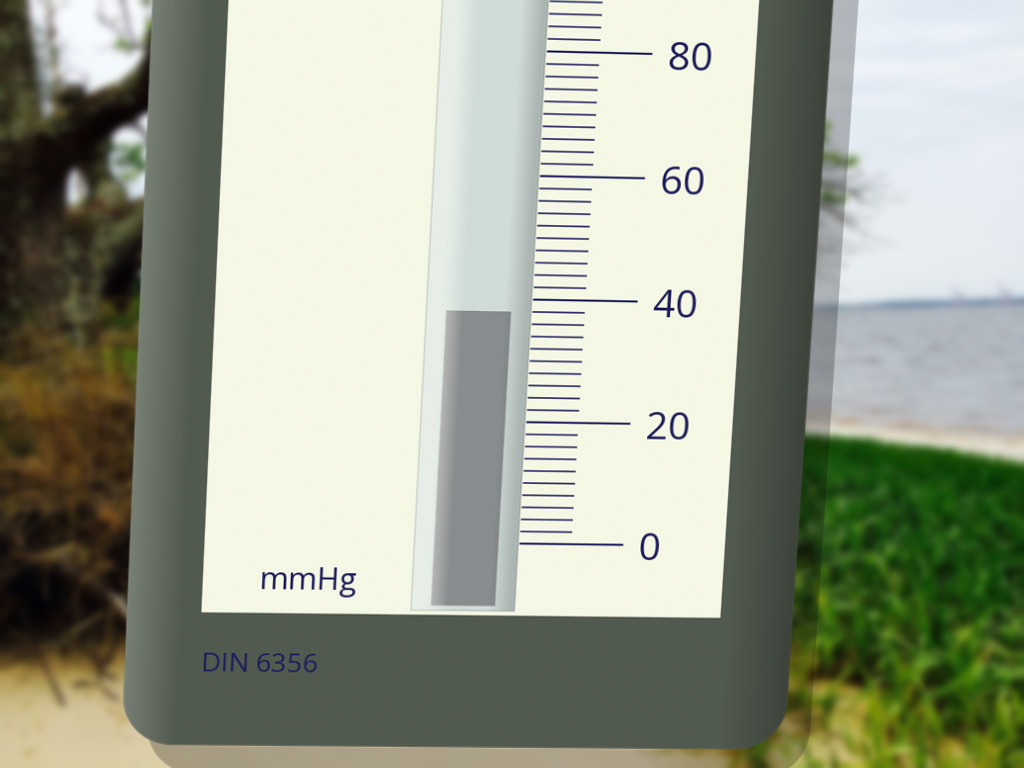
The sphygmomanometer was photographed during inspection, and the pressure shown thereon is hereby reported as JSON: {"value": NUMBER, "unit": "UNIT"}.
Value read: {"value": 38, "unit": "mmHg"}
